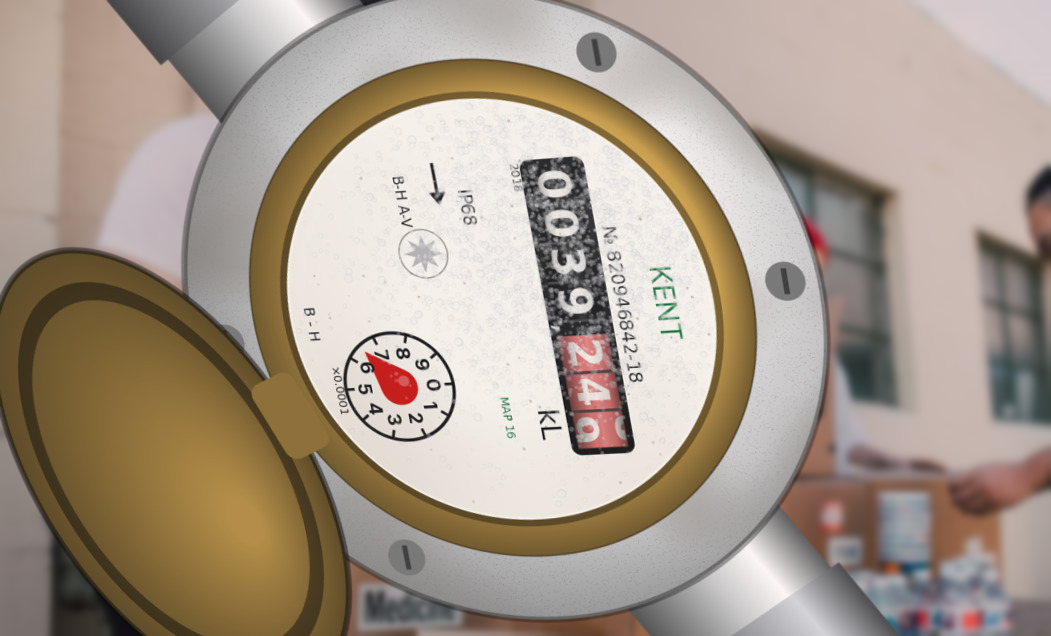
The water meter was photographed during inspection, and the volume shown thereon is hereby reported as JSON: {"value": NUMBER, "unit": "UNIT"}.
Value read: {"value": 39.2486, "unit": "kL"}
